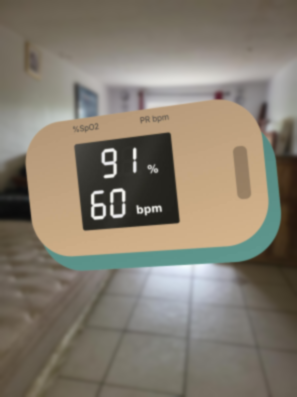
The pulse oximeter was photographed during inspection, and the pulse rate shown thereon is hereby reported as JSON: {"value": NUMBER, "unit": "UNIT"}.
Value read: {"value": 60, "unit": "bpm"}
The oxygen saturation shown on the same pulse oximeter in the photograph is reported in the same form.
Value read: {"value": 91, "unit": "%"}
